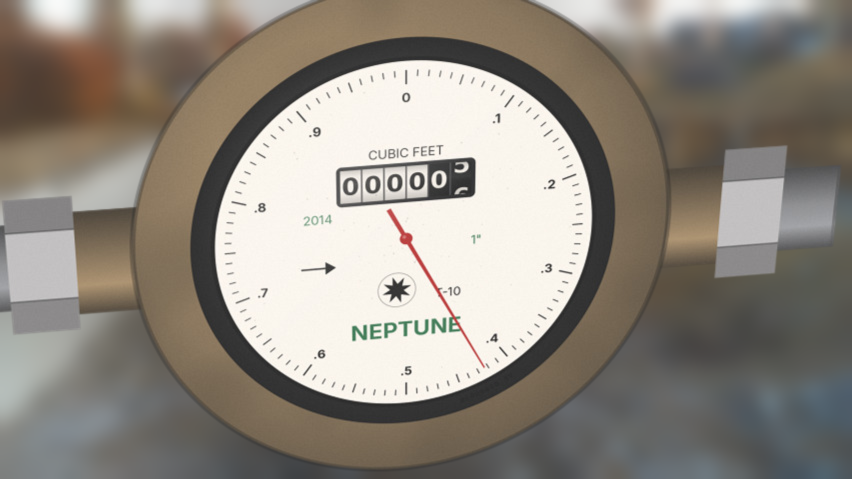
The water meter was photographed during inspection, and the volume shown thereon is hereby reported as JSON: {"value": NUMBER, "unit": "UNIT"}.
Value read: {"value": 5.42, "unit": "ft³"}
